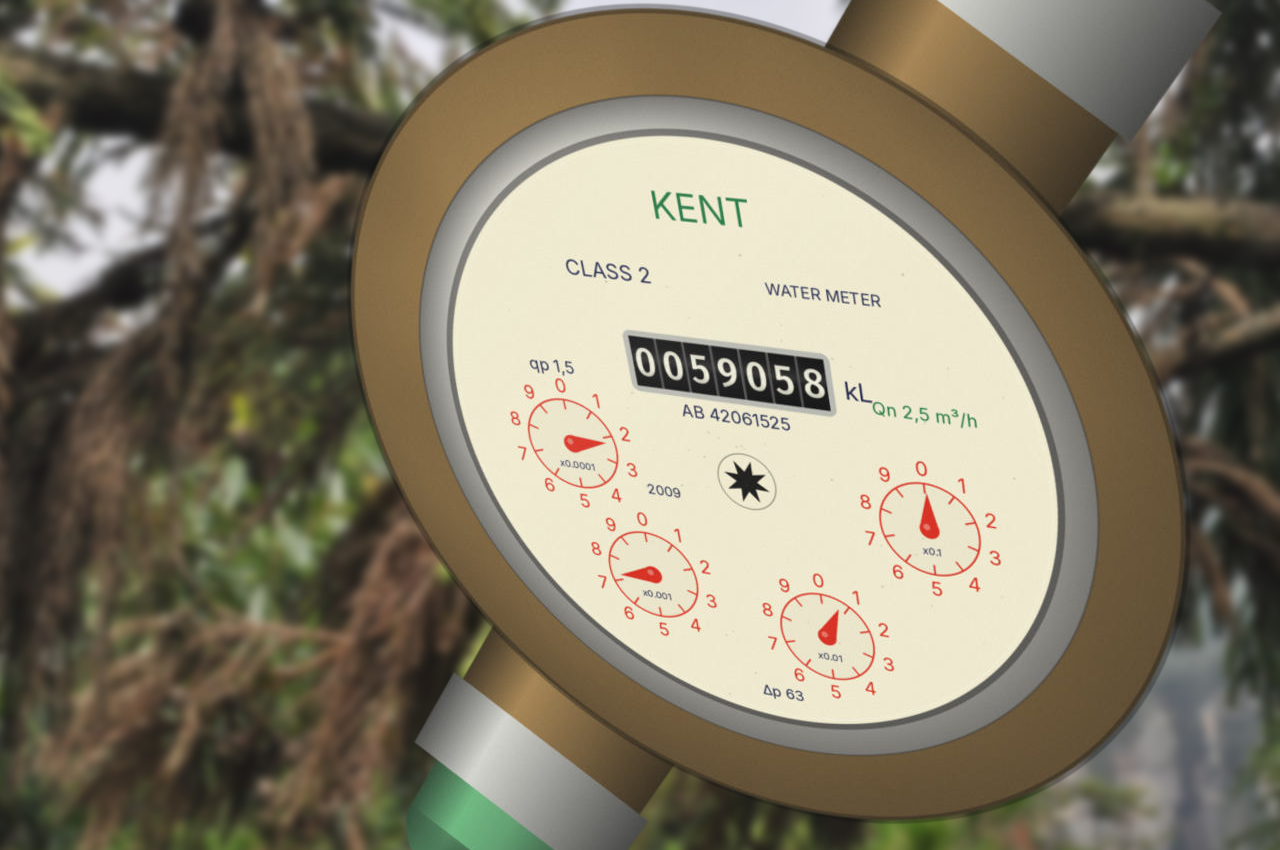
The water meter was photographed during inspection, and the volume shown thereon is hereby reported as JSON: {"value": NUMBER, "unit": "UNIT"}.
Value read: {"value": 59058.0072, "unit": "kL"}
